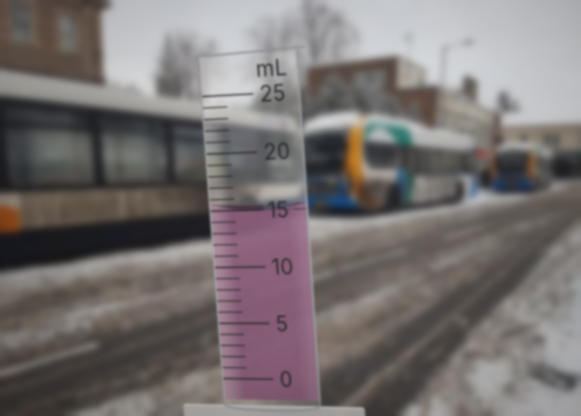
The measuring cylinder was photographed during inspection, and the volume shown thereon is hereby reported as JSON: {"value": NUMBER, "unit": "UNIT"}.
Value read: {"value": 15, "unit": "mL"}
